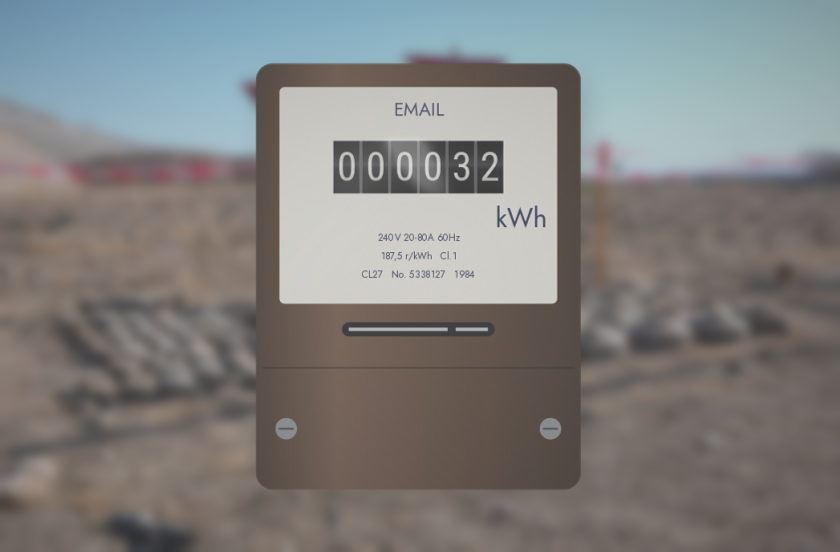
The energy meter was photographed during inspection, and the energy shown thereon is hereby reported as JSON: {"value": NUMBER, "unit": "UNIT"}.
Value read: {"value": 32, "unit": "kWh"}
